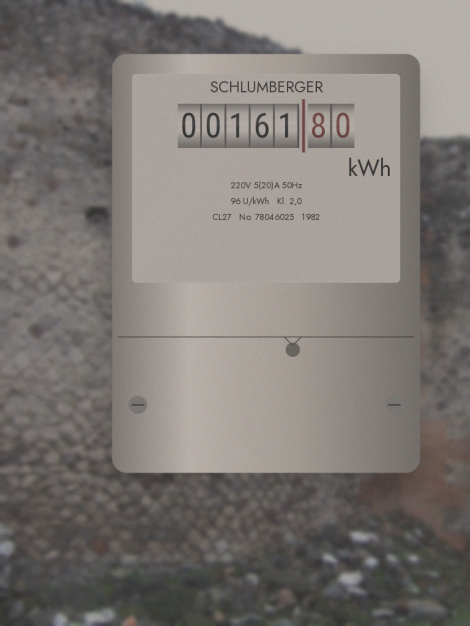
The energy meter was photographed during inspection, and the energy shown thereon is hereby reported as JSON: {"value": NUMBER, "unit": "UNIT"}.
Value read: {"value": 161.80, "unit": "kWh"}
